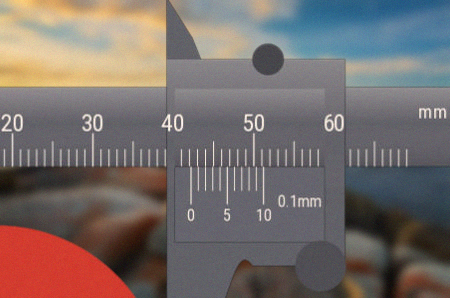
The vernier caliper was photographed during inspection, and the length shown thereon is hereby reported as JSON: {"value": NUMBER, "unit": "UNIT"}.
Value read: {"value": 42.2, "unit": "mm"}
